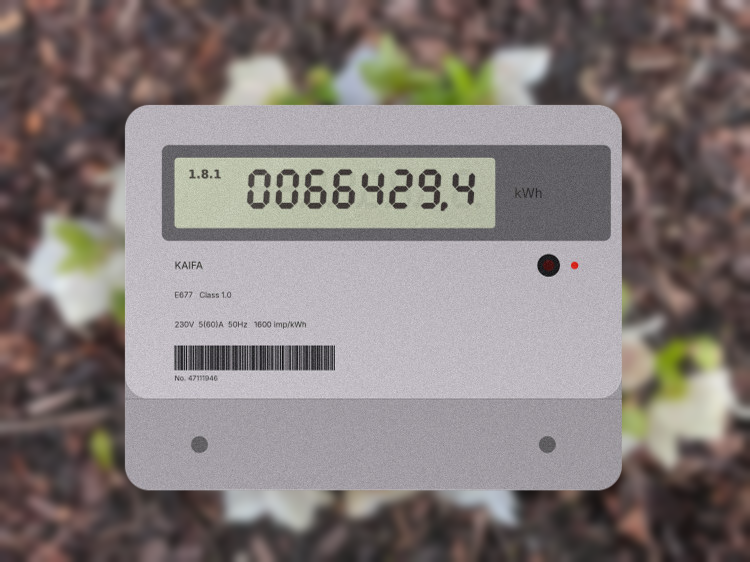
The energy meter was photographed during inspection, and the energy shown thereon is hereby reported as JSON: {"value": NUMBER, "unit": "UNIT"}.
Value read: {"value": 66429.4, "unit": "kWh"}
